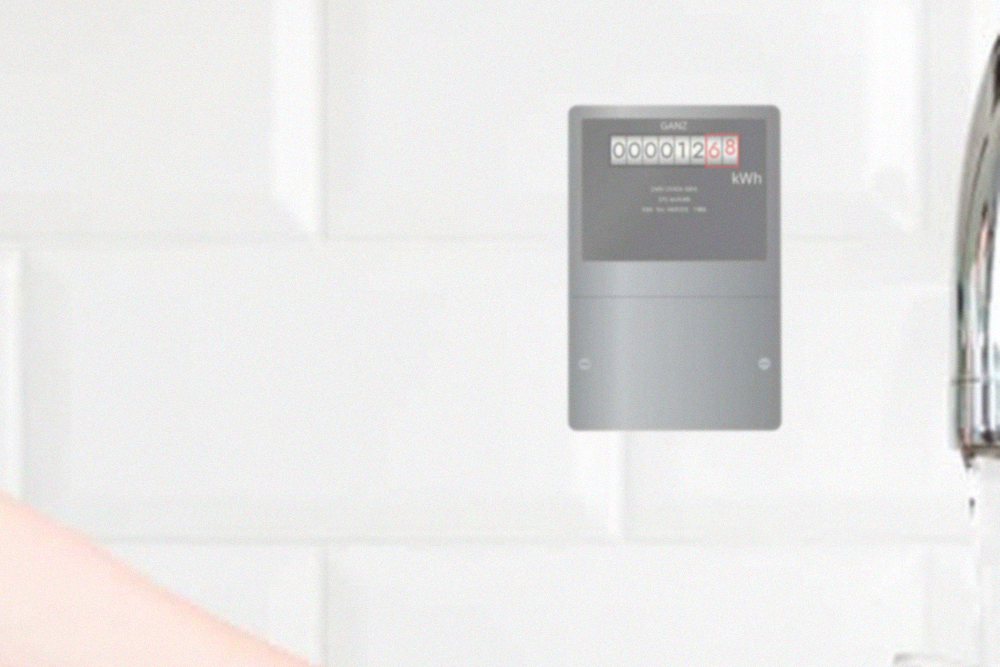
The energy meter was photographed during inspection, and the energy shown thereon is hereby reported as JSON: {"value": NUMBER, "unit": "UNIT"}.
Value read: {"value": 12.68, "unit": "kWh"}
